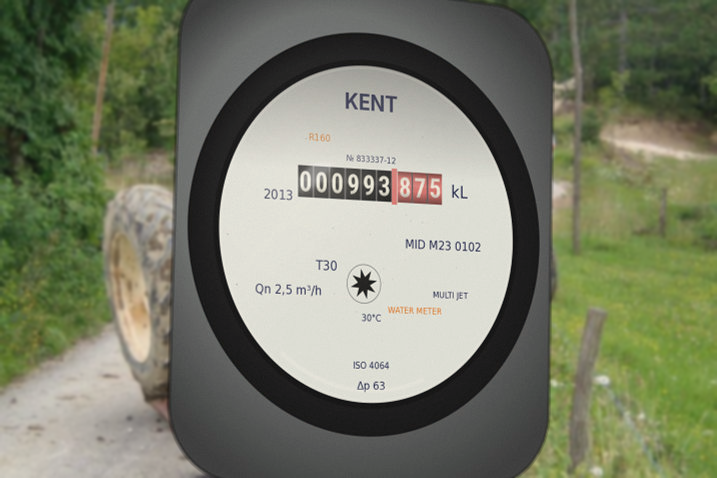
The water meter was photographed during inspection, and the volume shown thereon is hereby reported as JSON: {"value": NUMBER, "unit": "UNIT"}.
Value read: {"value": 993.875, "unit": "kL"}
